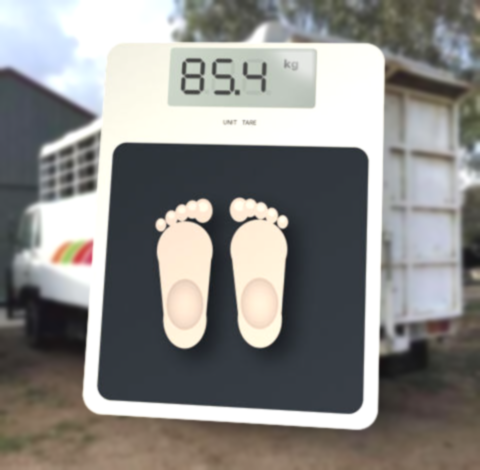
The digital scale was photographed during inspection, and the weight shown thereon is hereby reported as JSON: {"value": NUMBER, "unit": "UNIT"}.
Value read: {"value": 85.4, "unit": "kg"}
